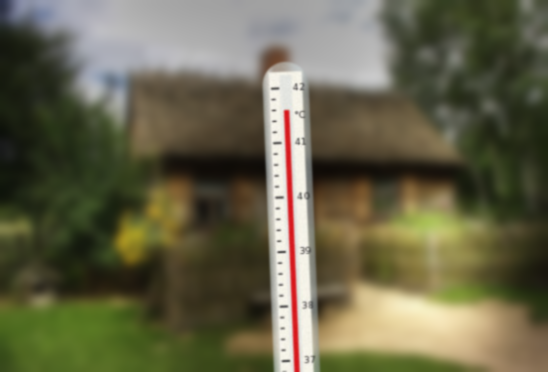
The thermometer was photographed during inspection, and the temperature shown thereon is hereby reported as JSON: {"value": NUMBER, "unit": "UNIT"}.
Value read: {"value": 41.6, "unit": "°C"}
